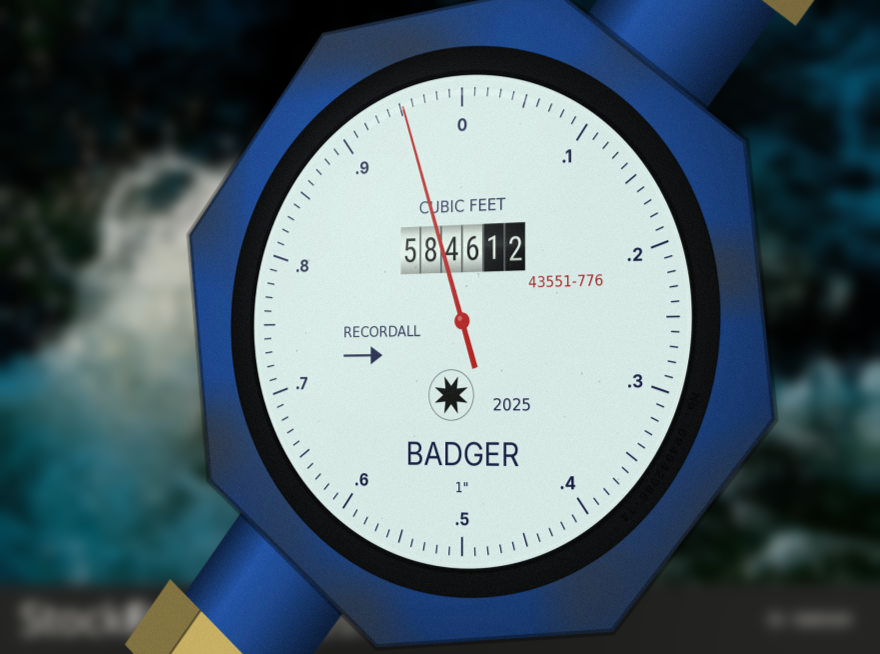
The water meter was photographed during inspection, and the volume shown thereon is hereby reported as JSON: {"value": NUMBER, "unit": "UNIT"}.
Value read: {"value": 584611.95, "unit": "ft³"}
